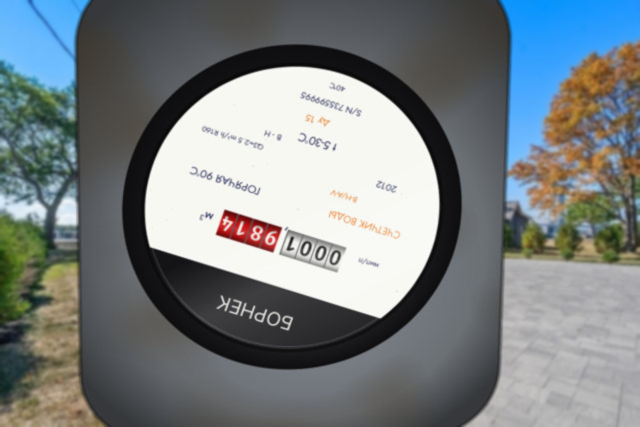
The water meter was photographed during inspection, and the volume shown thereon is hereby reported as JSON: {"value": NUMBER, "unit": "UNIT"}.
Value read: {"value": 1.9814, "unit": "m³"}
